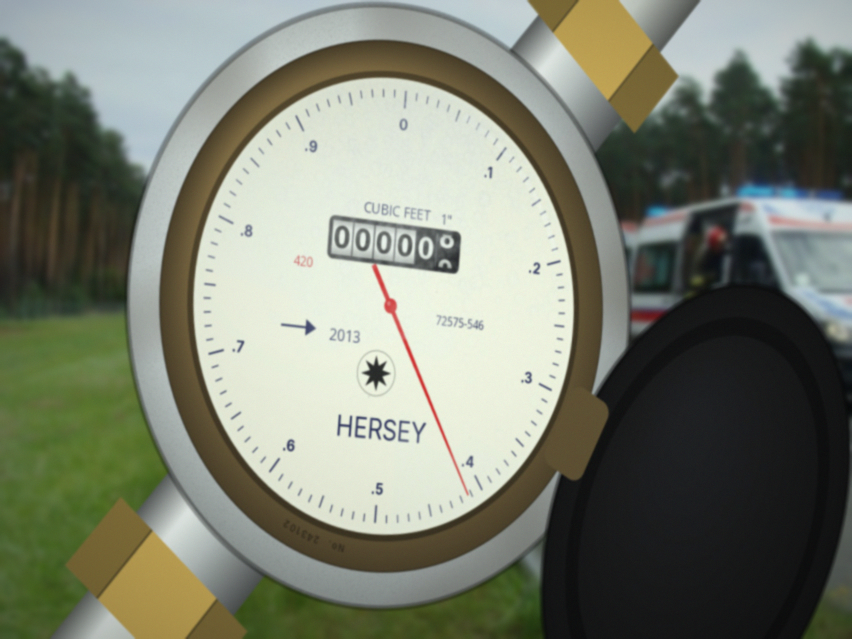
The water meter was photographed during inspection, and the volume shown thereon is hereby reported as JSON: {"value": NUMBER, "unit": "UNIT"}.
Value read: {"value": 8.41, "unit": "ft³"}
